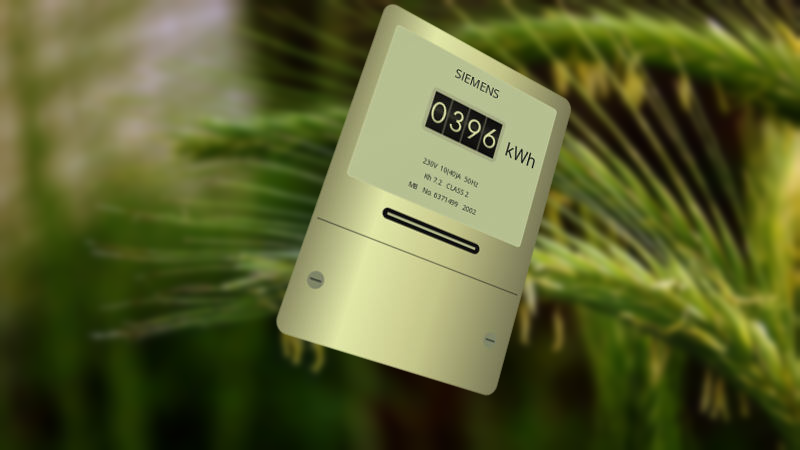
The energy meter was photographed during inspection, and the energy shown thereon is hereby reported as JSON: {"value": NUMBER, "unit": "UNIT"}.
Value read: {"value": 396, "unit": "kWh"}
